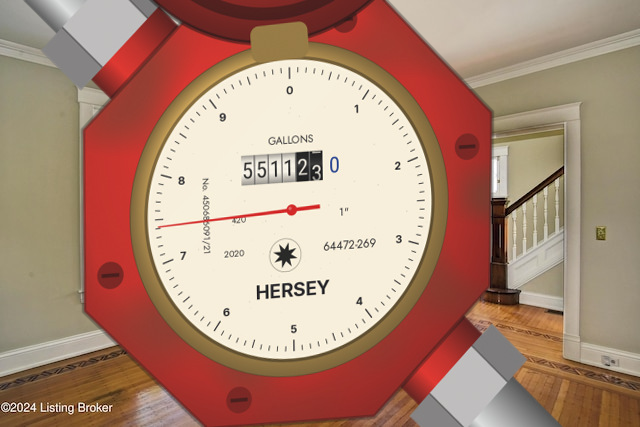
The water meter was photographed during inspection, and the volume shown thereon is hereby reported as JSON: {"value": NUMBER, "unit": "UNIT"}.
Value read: {"value": 5511227.4, "unit": "gal"}
